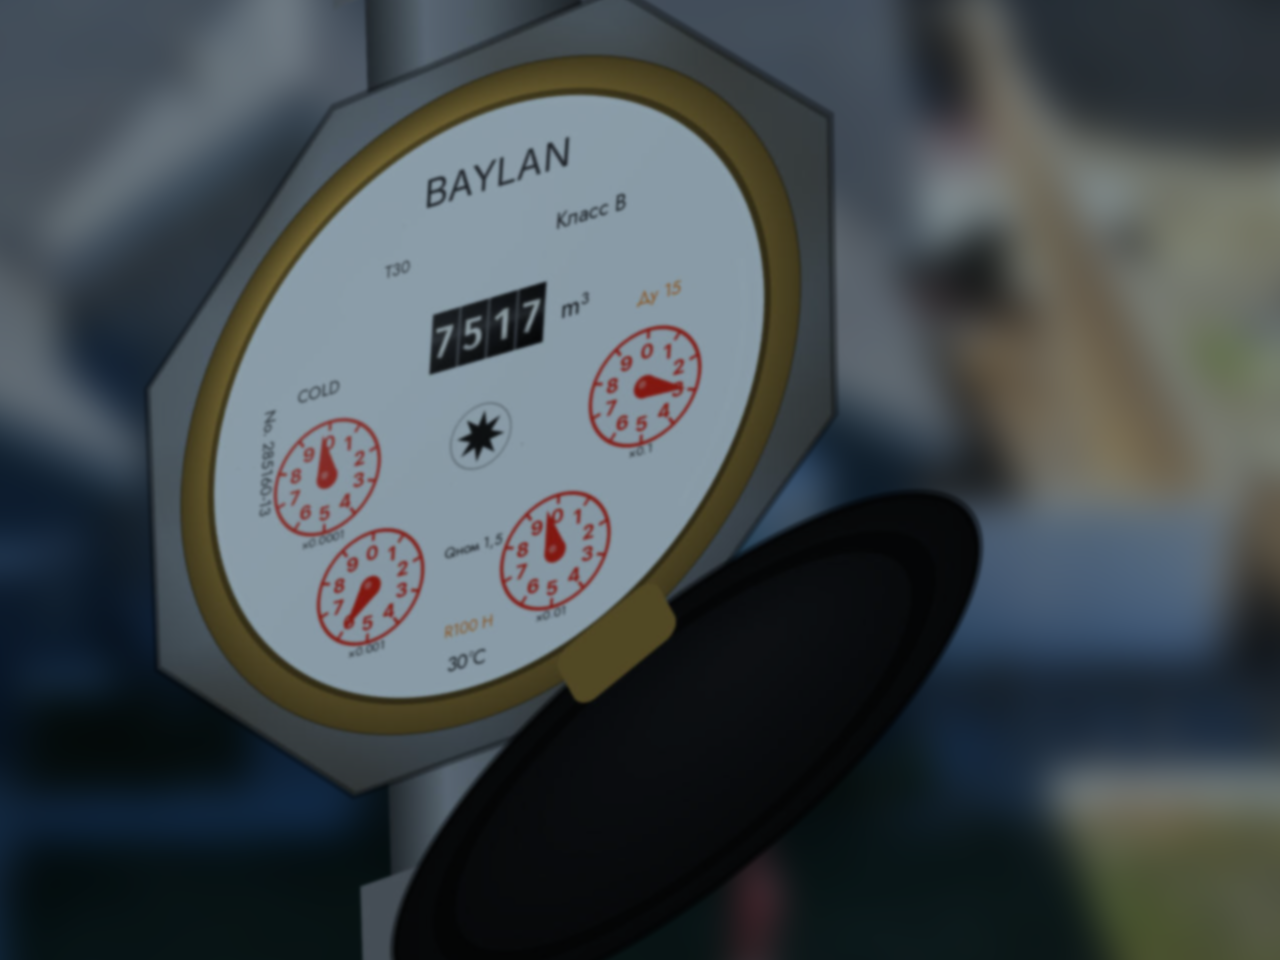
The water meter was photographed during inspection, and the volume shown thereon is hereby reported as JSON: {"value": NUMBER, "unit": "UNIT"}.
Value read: {"value": 7517.2959, "unit": "m³"}
